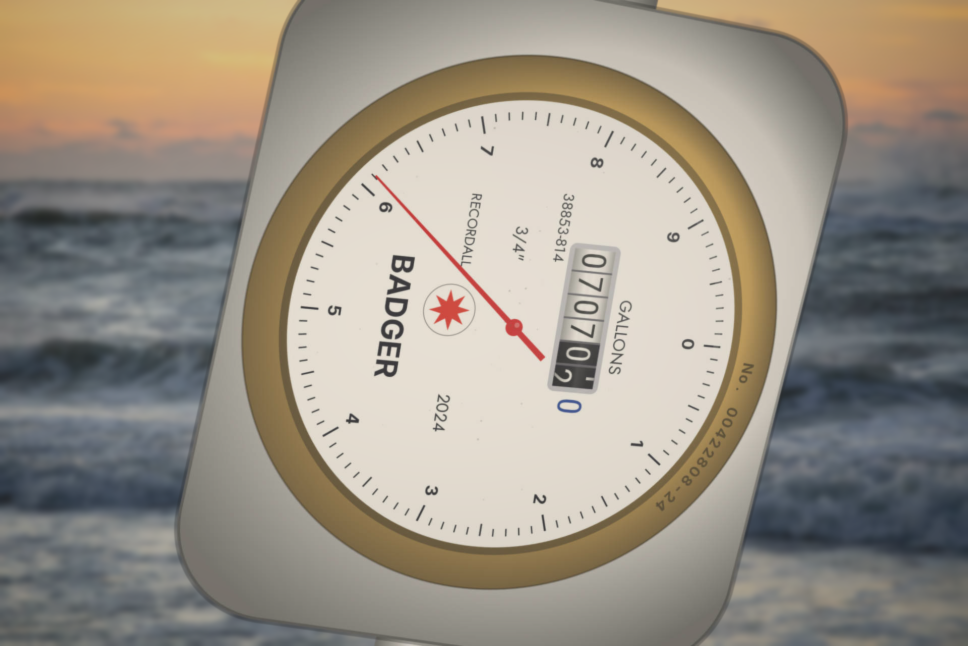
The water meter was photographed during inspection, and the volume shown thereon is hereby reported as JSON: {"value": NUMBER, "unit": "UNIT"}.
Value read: {"value": 707016.1, "unit": "gal"}
